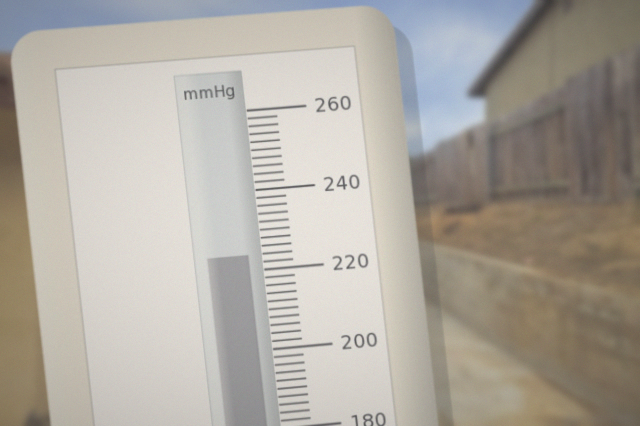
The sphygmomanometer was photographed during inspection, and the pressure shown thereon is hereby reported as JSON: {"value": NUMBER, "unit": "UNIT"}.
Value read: {"value": 224, "unit": "mmHg"}
